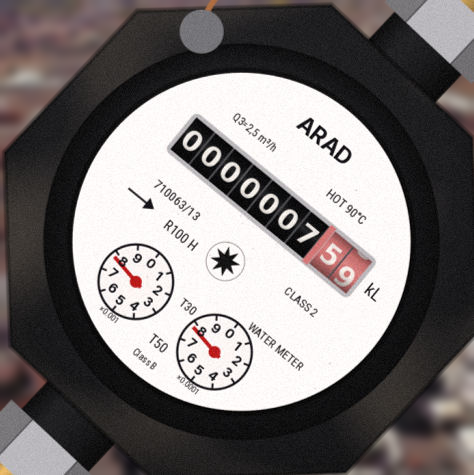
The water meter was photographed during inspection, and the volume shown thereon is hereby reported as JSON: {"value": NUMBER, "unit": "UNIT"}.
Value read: {"value": 7.5877, "unit": "kL"}
